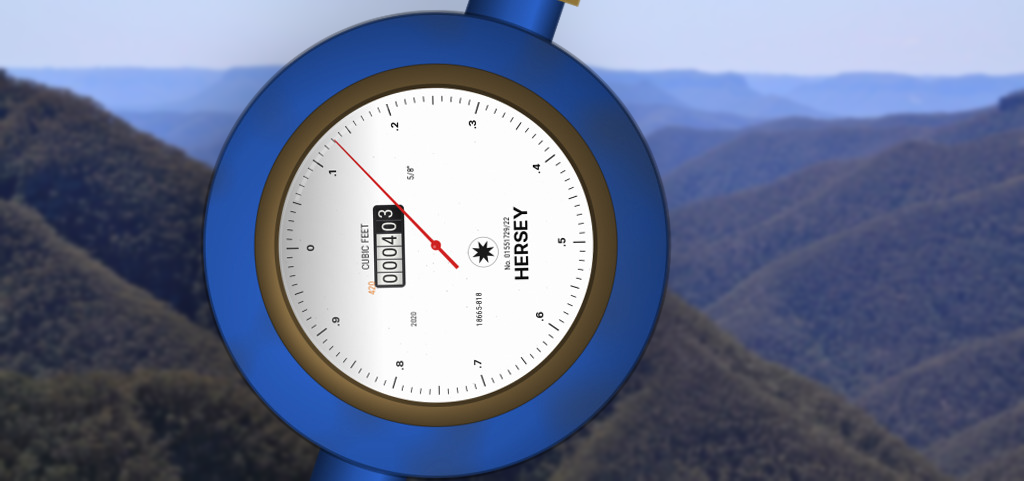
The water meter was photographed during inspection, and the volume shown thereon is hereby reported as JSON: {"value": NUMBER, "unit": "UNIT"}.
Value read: {"value": 403.13, "unit": "ft³"}
